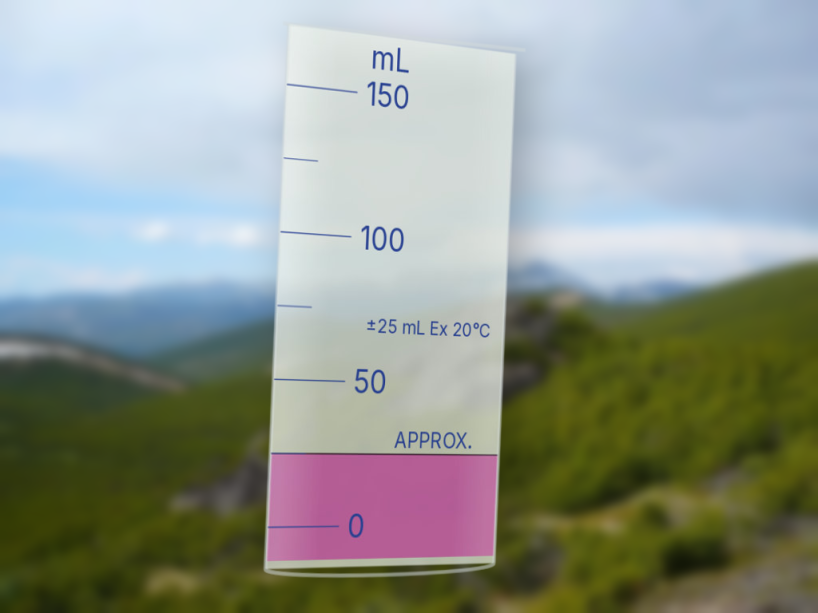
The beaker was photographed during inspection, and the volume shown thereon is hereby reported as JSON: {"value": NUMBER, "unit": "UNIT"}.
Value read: {"value": 25, "unit": "mL"}
